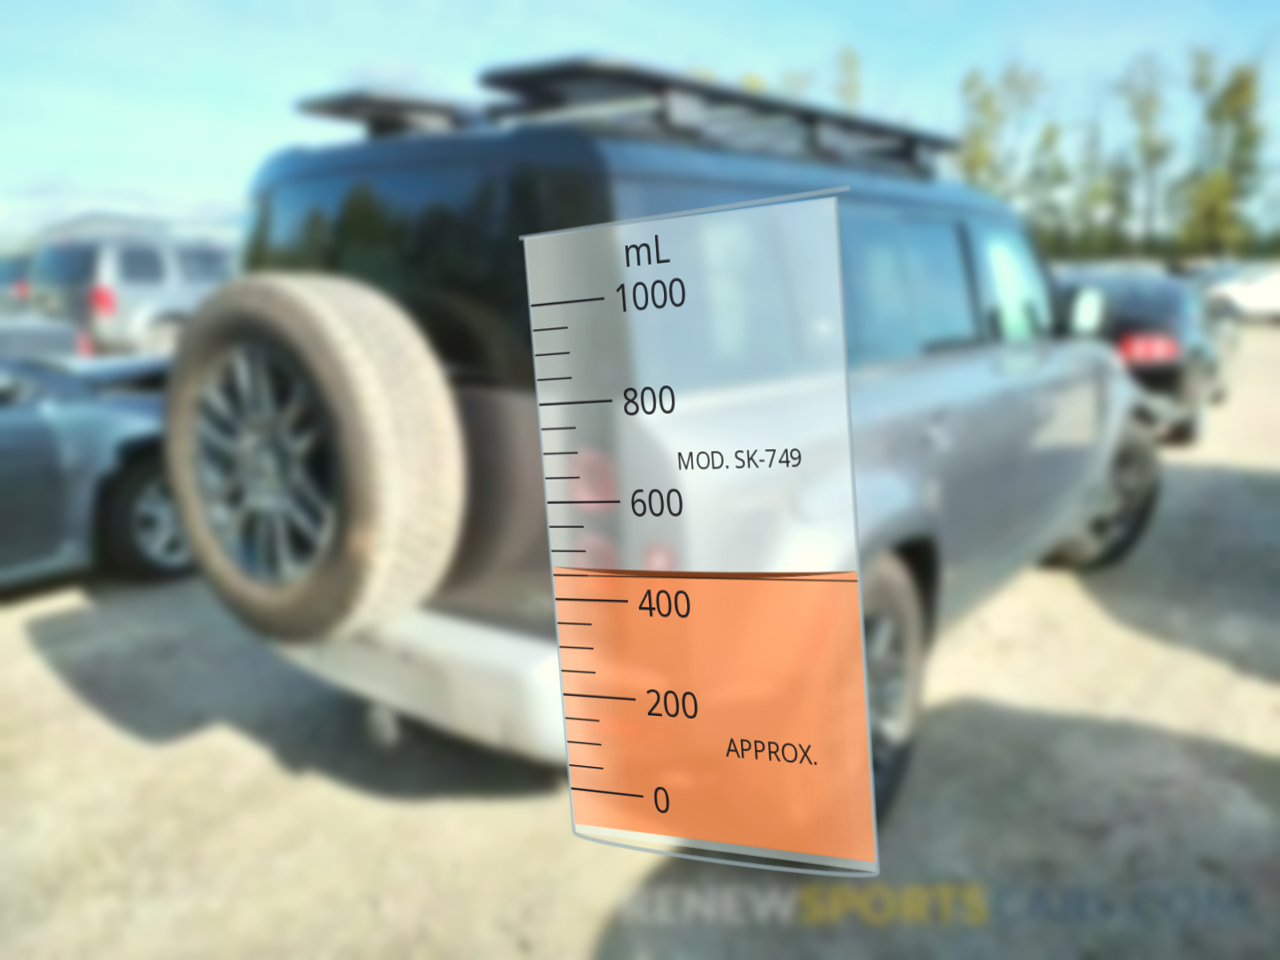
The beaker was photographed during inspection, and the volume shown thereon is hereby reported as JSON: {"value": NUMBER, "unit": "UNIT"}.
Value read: {"value": 450, "unit": "mL"}
